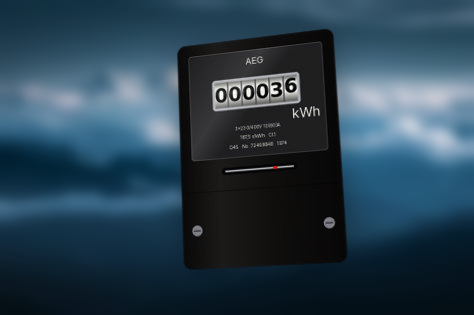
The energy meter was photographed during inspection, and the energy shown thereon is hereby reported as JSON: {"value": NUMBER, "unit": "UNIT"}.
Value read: {"value": 36, "unit": "kWh"}
